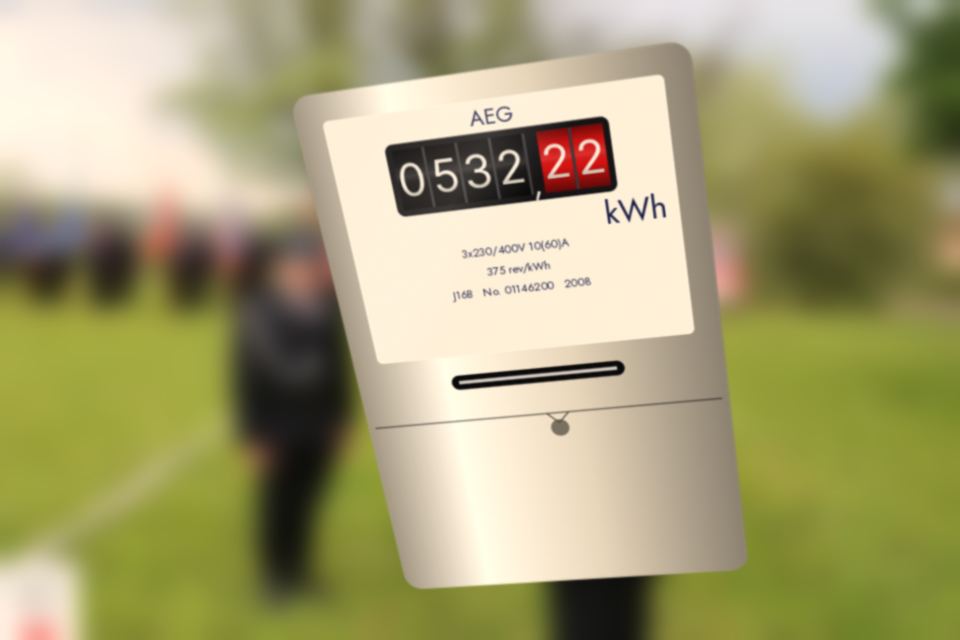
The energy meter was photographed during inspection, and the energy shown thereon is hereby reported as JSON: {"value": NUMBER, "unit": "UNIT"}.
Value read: {"value": 532.22, "unit": "kWh"}
